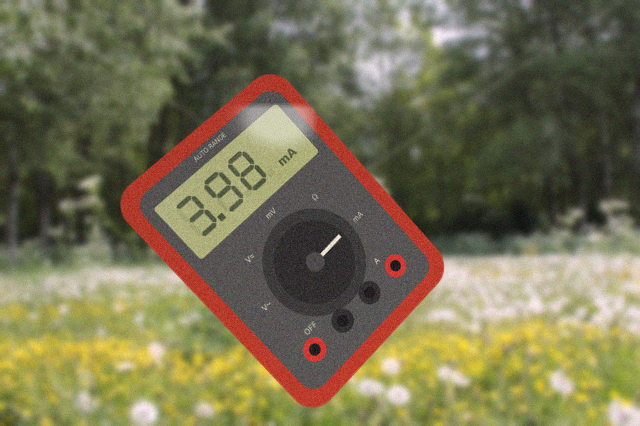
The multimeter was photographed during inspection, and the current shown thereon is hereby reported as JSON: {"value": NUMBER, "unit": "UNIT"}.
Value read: {"value": 3.98, "unit": "mA"}
